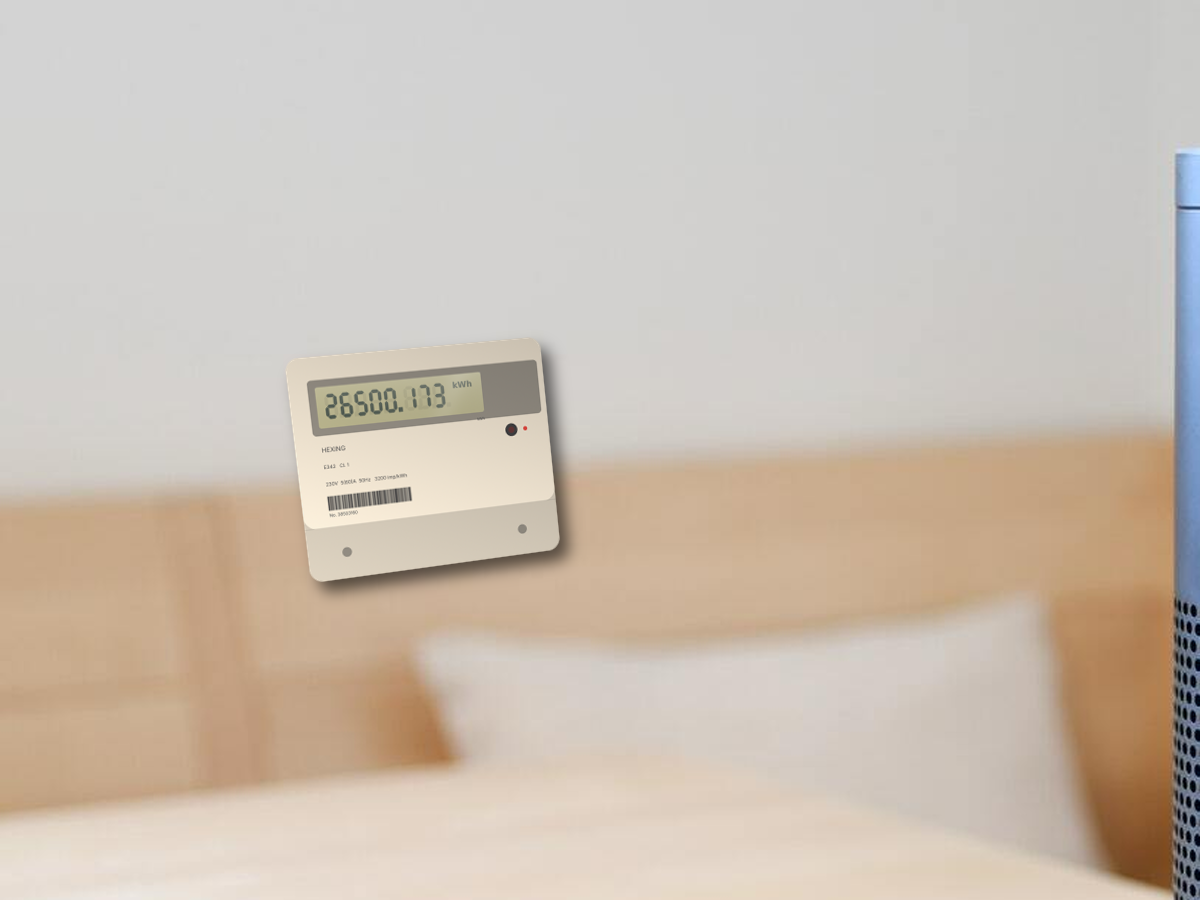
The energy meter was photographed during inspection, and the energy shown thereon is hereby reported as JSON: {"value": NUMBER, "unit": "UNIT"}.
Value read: {"value": 26500.173, "unit": "kWh"}
